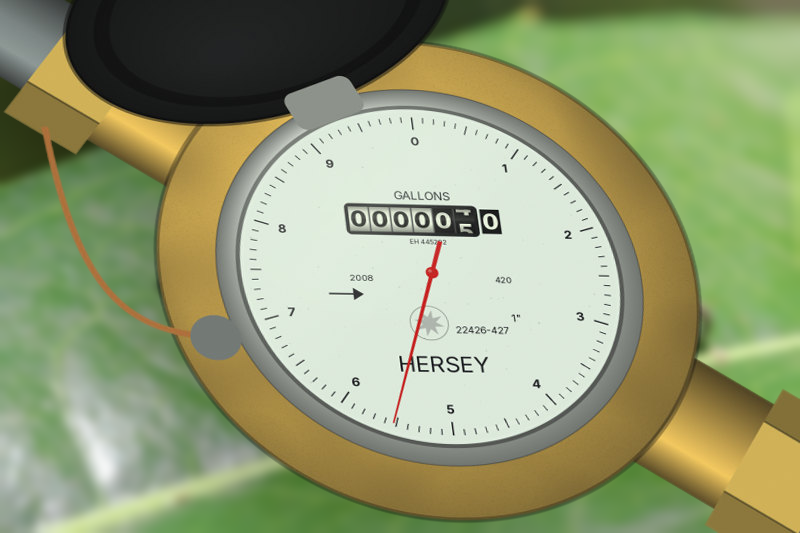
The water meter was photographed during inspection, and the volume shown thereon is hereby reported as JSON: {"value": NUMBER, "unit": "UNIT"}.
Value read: {"value": 45.5, "unit": "gal"}
